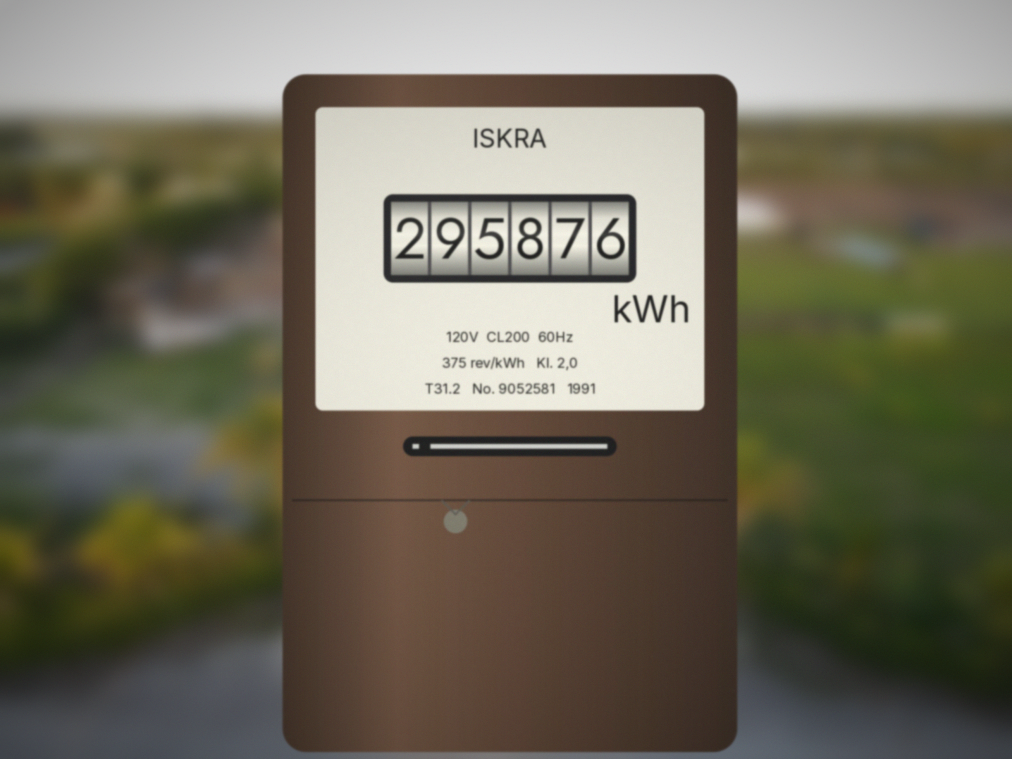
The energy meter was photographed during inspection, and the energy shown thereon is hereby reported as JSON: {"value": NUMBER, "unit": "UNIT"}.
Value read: {"value": 295876, "unit": "kWh"}
